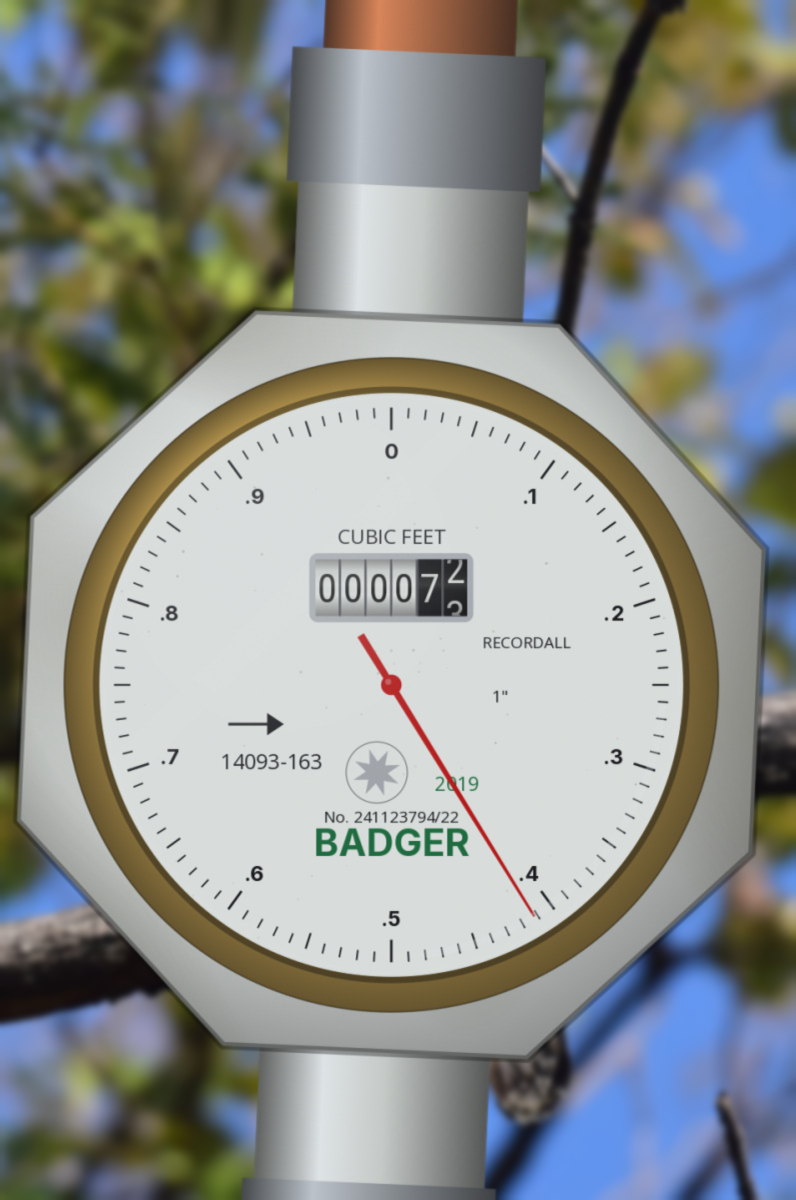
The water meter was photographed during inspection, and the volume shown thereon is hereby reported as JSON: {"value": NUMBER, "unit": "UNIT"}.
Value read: {"value": 72.41, "unit": "ft³"}
